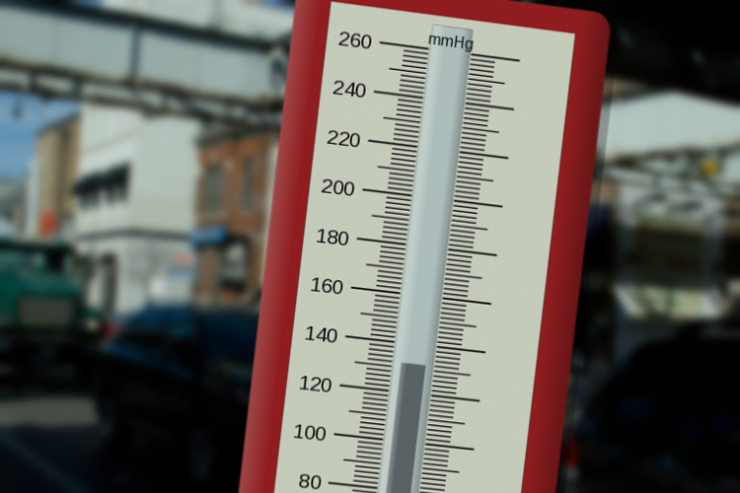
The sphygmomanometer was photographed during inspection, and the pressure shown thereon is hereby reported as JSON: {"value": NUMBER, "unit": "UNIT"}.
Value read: {"value": 132, "unit": "mmHg"}
